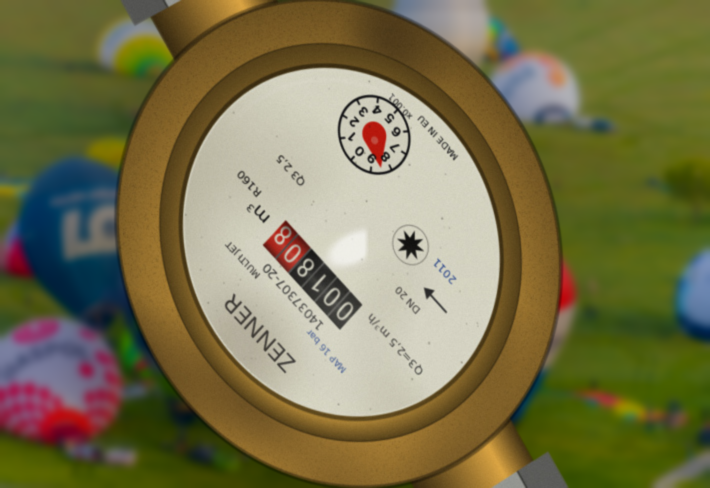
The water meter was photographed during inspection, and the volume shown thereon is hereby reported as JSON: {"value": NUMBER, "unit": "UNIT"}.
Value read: {"value": 18.078, "unit": "m³"}
